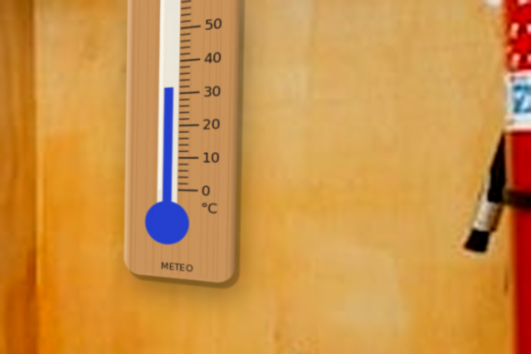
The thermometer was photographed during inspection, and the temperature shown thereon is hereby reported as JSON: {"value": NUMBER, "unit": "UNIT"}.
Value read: {"value": 32, "unit": "°C"}
